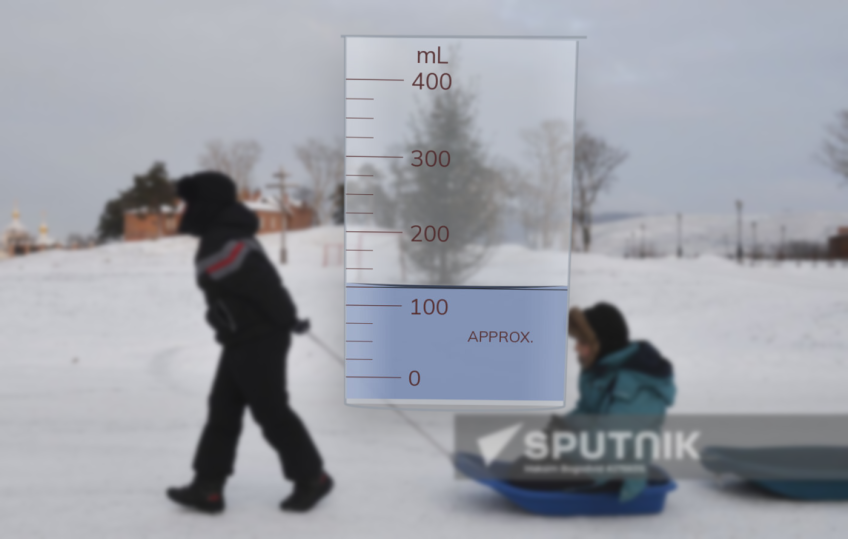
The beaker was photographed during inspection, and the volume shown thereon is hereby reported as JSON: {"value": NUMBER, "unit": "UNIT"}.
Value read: {"value": 125, "unit": "mL"}
